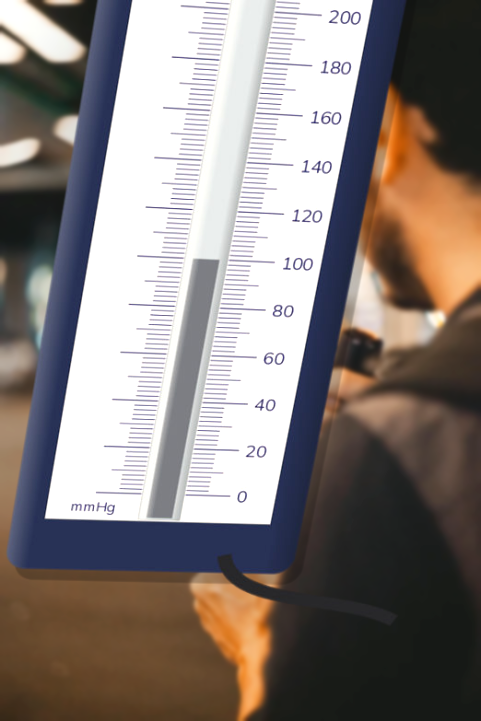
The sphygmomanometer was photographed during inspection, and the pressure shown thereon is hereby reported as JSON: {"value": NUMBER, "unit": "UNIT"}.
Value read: {"value": 100, "unit": "mmHg"}
